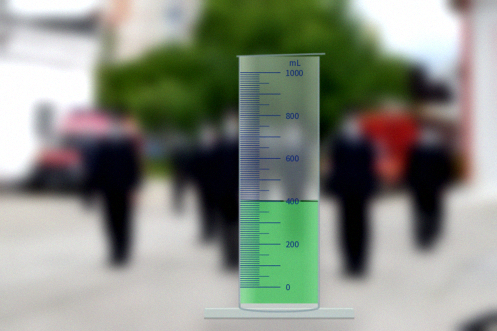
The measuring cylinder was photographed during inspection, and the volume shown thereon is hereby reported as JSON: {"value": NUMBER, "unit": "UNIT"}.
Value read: {"value": 400, "unit": "mL"}
